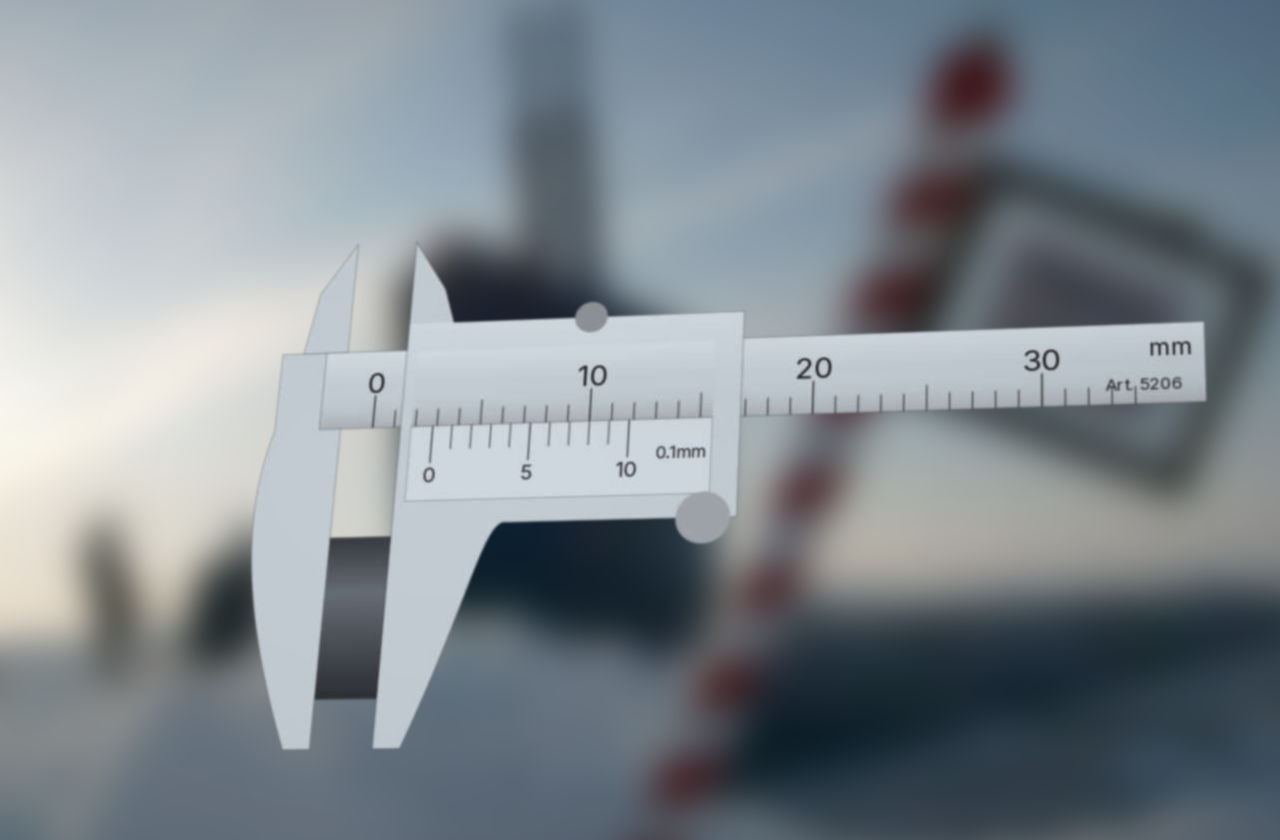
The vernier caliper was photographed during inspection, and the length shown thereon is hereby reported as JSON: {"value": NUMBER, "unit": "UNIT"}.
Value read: {"value": 2.8, "unit": "mm"}
